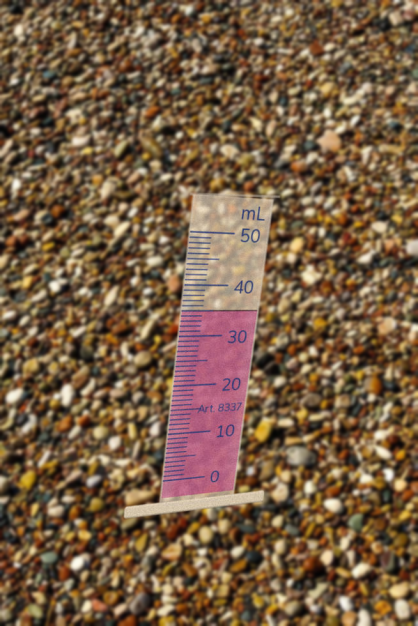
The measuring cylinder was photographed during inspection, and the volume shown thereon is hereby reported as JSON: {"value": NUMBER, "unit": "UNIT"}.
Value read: {"value": 35, "unit": "mL"}
